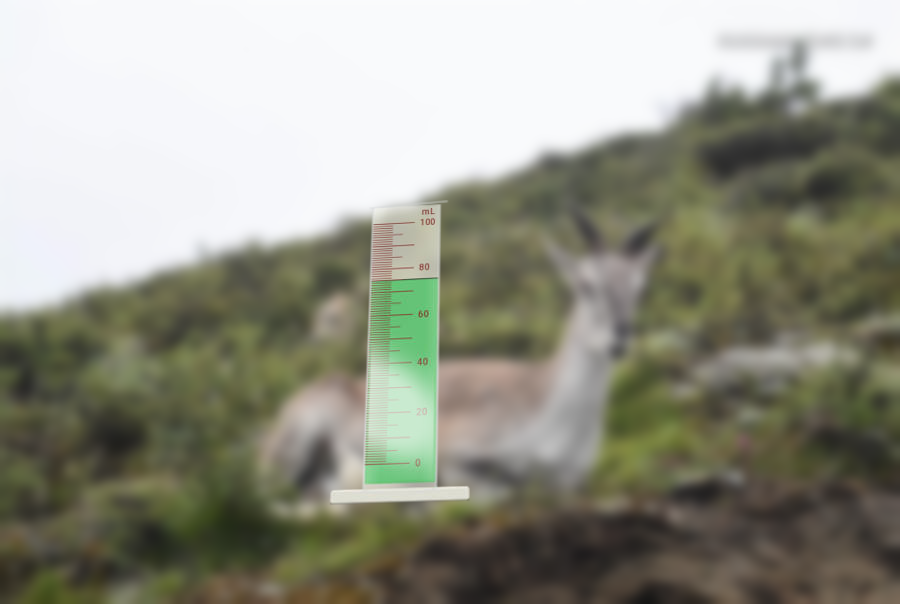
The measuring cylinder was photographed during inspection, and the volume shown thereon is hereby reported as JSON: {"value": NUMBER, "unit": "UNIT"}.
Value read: {"value": 75, "unit": "mL"}
